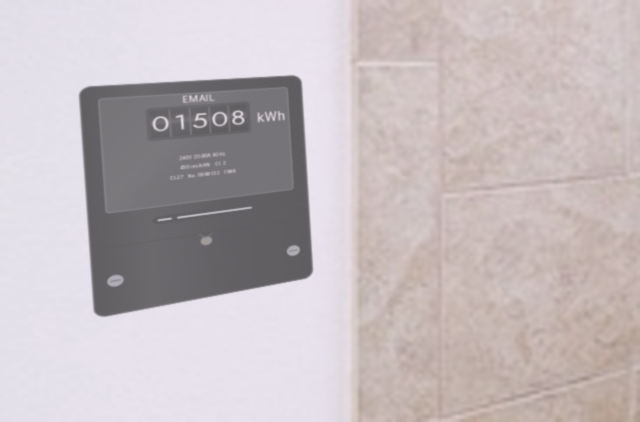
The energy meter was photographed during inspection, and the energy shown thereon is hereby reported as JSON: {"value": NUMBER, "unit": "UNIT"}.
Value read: {"value": 1508, "unit": "kWh"}
